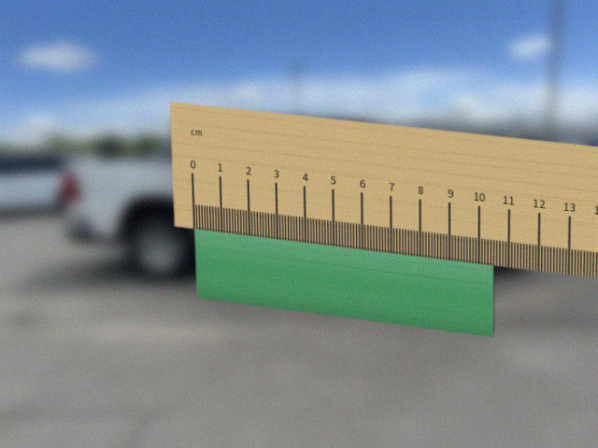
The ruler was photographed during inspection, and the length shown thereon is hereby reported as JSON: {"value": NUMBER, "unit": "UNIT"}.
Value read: {"value": 10.5, "unit": "cm"}
